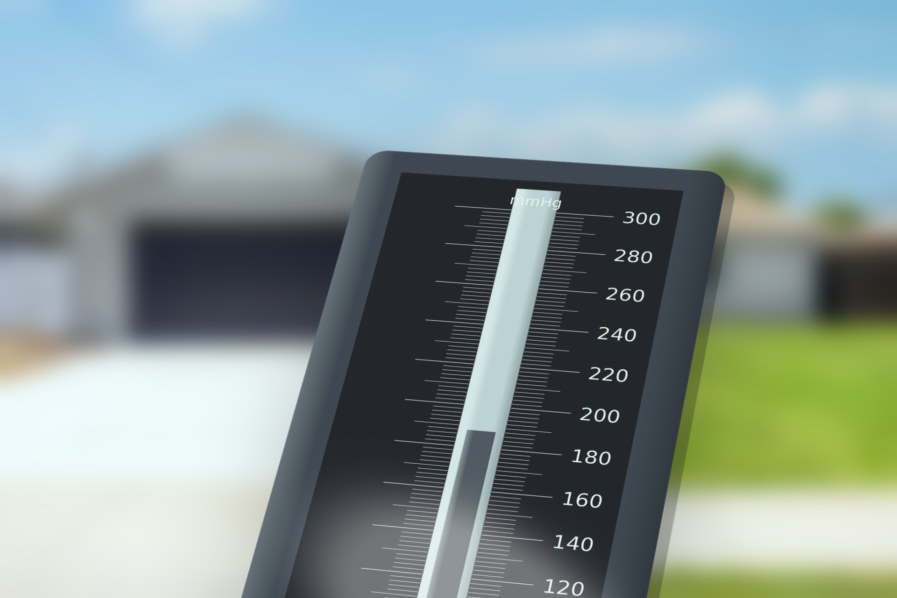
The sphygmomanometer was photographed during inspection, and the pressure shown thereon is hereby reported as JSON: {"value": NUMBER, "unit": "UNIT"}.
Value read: {"value": 188, "unit": "mmHg"}
